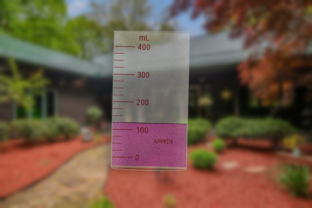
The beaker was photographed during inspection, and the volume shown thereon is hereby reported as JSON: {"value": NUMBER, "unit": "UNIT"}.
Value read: {"value": 125, "unit": "mL"}
